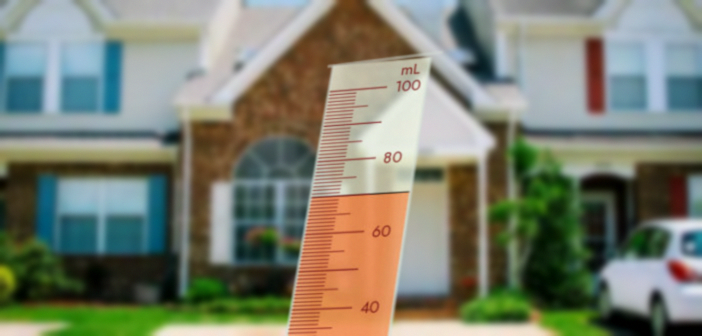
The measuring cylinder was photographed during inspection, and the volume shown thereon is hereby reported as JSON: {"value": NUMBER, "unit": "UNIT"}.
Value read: {"value": 70, "unit": "mL"}
